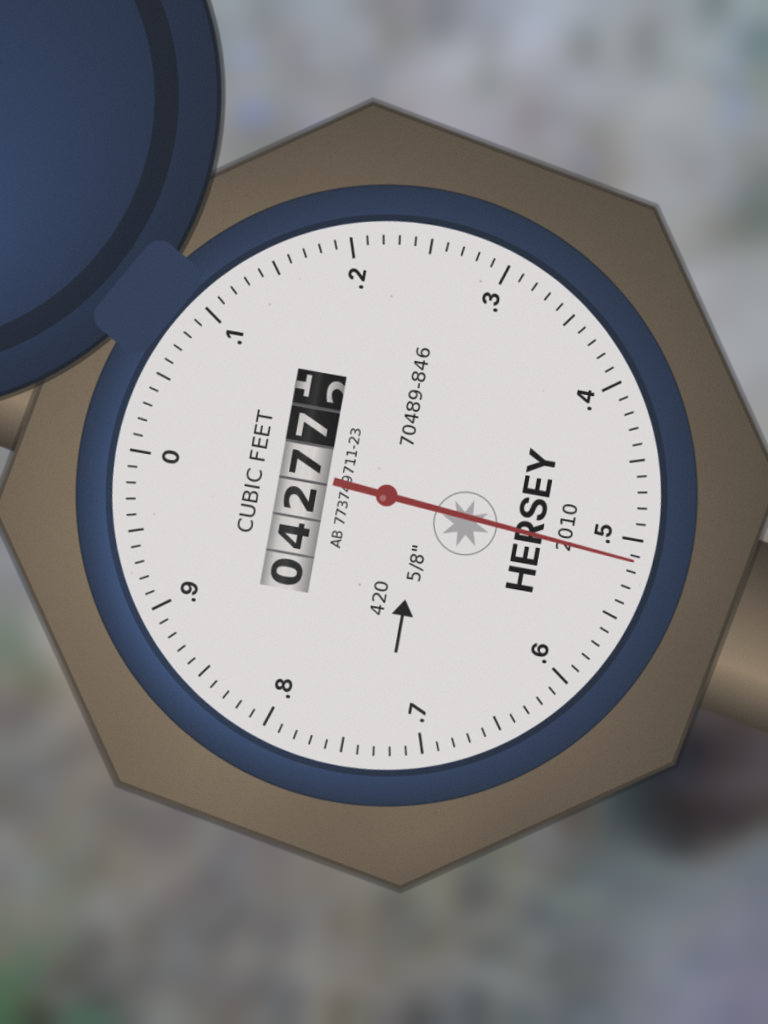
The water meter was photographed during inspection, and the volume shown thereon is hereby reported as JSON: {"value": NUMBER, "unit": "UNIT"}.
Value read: {"value": 42771.51, "unit": "ft³"}
